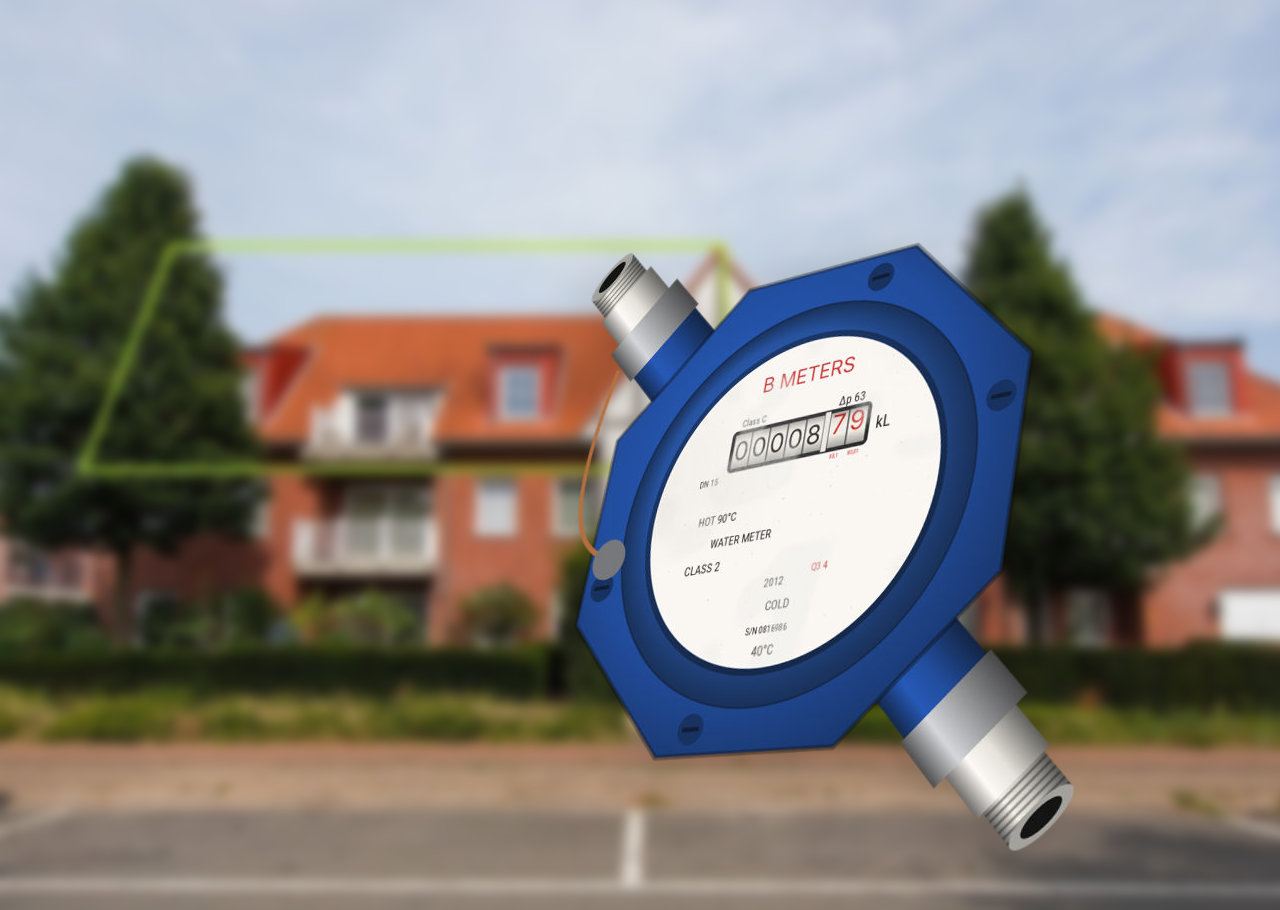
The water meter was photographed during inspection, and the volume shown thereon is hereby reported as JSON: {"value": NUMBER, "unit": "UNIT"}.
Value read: {"value": 8.79, "unit": "kL"}
